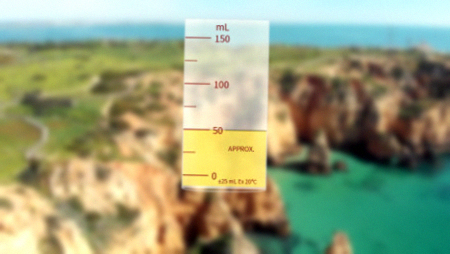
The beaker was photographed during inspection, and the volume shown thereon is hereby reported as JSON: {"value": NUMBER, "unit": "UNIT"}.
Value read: {"value": 50, "unit": "mL"}
